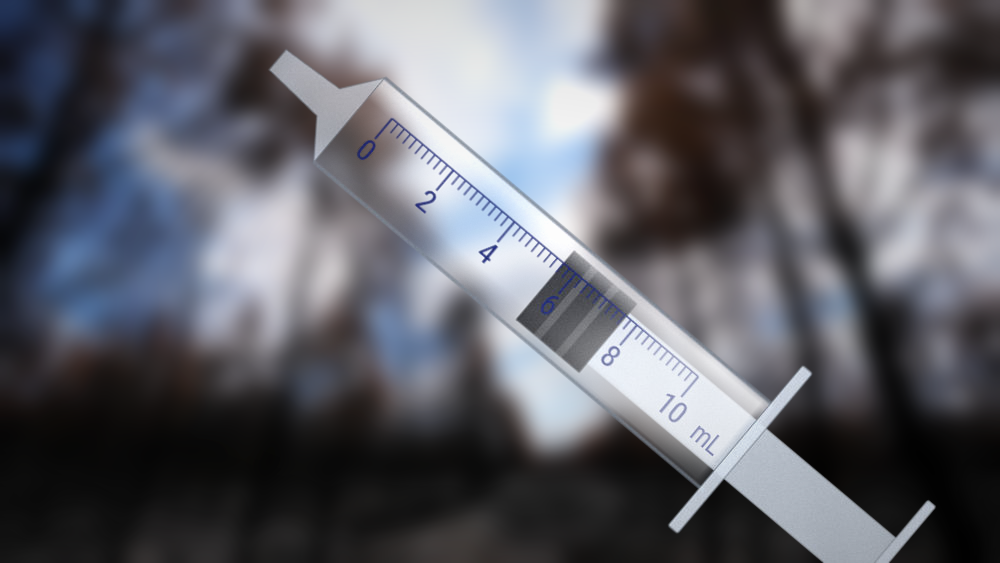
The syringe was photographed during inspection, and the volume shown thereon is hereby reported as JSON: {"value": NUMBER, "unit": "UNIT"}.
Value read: {"value": 5.6, "unit": "mL"}
